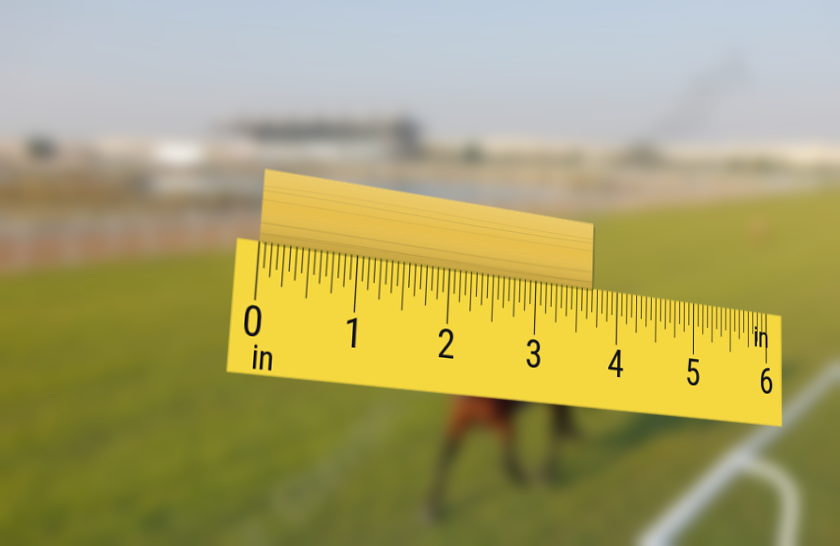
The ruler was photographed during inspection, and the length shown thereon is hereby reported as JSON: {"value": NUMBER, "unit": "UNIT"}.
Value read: {"value": 3.6875, "unit": "in"}
